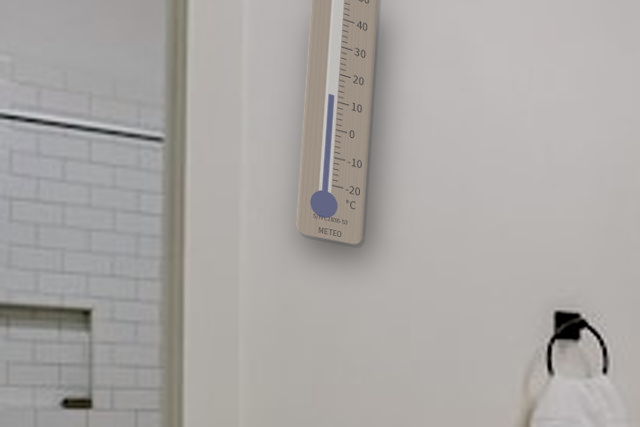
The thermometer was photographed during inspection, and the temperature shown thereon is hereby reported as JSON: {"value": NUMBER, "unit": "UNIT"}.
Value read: {"value": 12, "unit": "°C"}
